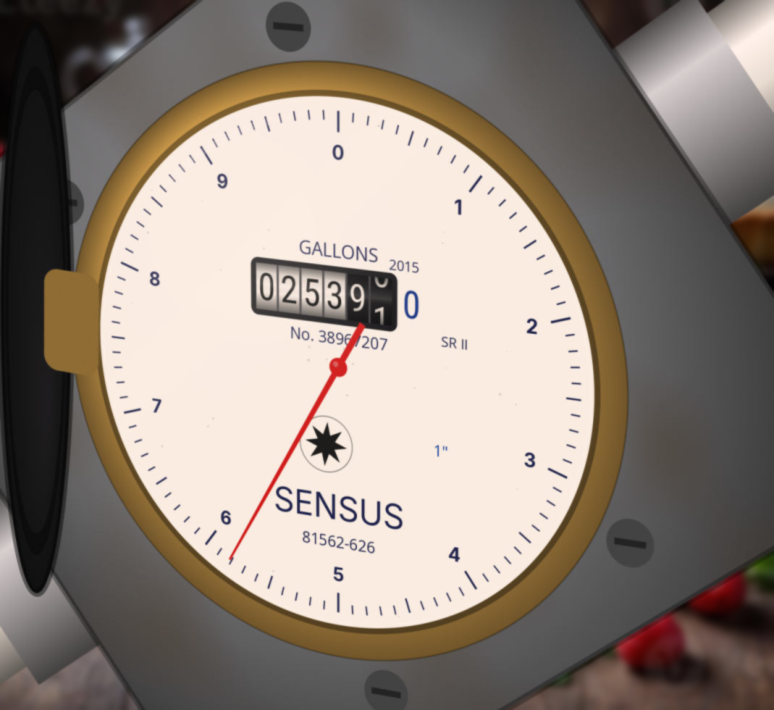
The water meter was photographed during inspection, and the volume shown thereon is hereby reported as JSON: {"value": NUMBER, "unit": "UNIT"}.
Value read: {"value": 253905.8, "unit": "gal"}
